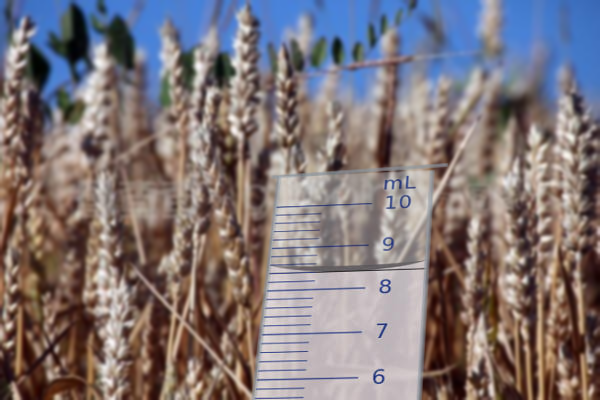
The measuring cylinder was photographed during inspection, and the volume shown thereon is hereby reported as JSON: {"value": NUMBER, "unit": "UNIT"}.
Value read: {"value": 8.4, "unit": "mL"}
